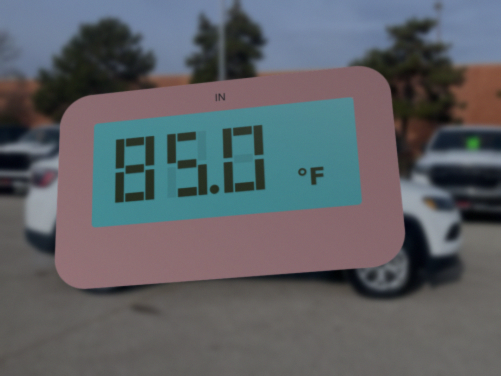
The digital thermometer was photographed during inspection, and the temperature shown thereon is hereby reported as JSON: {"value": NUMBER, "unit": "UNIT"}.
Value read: {"value": 85.0, "unit": "°F"}
